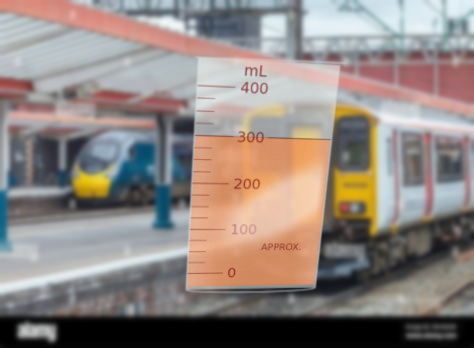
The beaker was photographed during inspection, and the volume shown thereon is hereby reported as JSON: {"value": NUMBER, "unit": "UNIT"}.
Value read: {"value": 300, "unit": "mL"}
